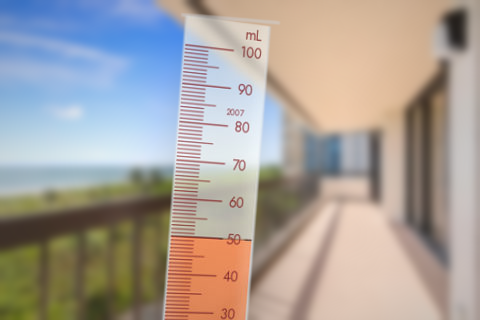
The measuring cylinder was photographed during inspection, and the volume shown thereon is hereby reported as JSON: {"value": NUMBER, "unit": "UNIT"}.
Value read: {"value": 50, "unit": "mL"}
